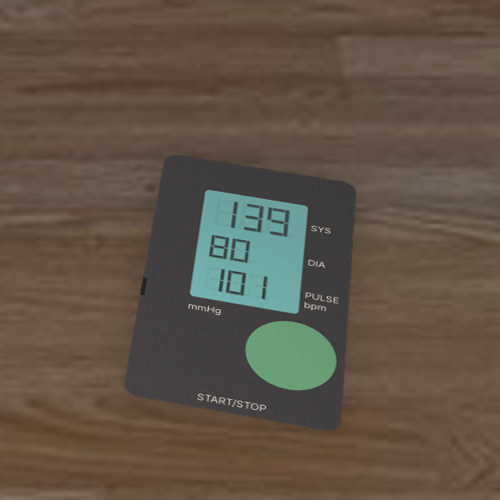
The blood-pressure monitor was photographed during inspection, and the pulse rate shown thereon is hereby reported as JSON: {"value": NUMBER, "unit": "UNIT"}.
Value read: {"value": 101, "unit": "bpm"}
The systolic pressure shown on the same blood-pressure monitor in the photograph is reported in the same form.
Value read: {"value": 139, "unit": "mmHg"}
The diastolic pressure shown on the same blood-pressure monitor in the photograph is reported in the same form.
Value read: {"value": 80, "unit": "mmHg"}
